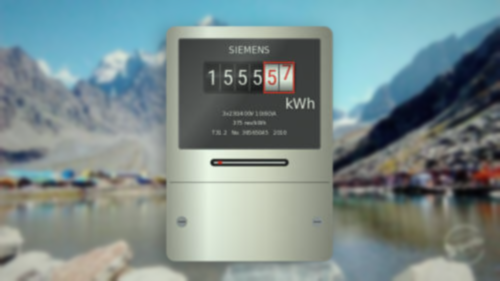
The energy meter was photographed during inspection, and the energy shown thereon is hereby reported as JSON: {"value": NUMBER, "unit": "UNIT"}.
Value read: {"value": 1555.57, "unit": "kWh"}
